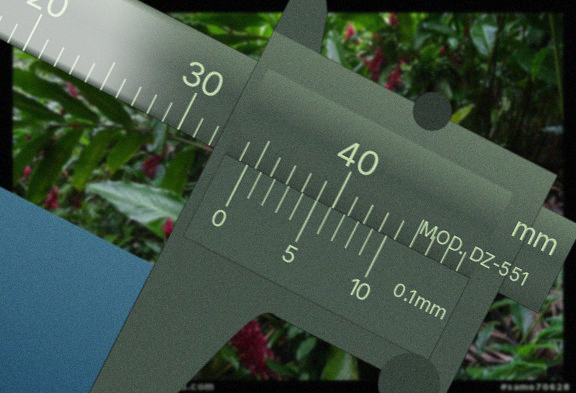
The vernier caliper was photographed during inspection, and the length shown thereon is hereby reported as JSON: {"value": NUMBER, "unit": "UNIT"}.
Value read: {"value": 34.5, "unit": "mm"}
